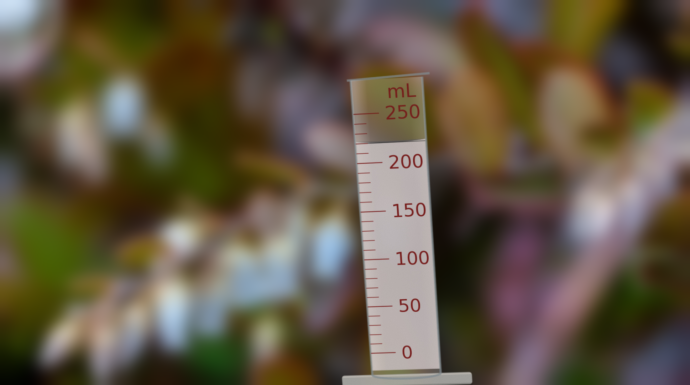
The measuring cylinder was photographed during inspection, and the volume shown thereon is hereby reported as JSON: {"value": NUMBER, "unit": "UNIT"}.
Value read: {"value": 220, "unit": "mL"}
